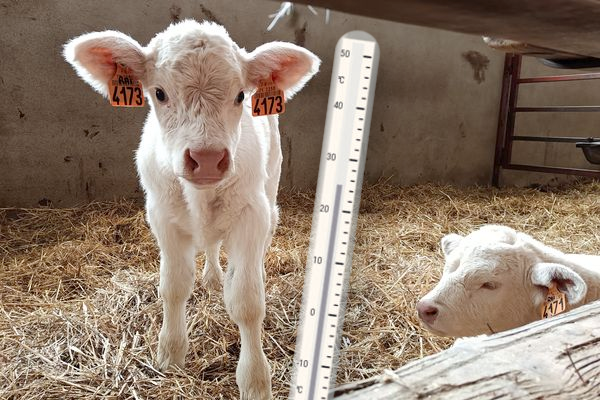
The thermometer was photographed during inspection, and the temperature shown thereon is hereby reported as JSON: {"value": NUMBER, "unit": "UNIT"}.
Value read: {"value": 25, "unit": "°C"}
